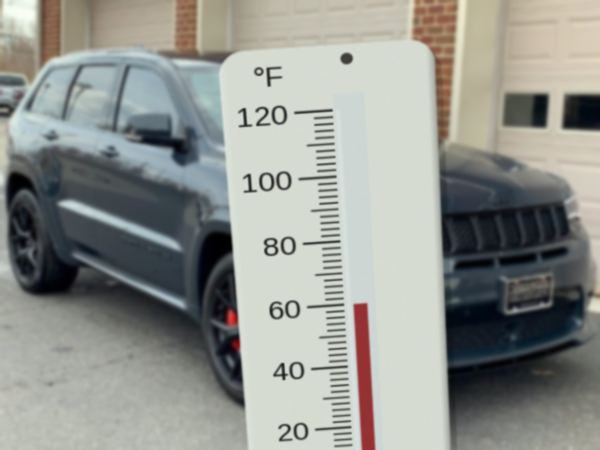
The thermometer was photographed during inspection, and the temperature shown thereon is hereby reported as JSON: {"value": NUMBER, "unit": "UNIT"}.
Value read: {"value": 60, "unit": "°F"}
